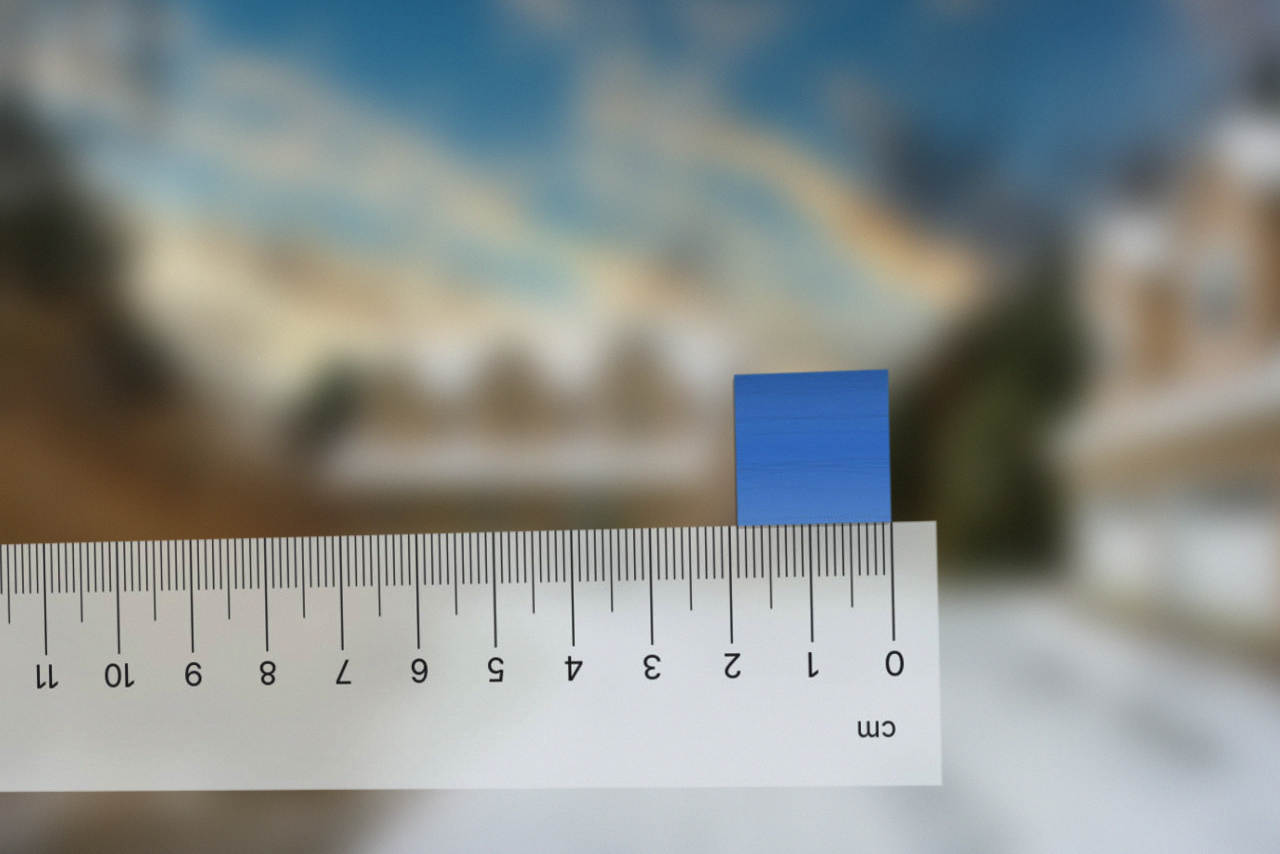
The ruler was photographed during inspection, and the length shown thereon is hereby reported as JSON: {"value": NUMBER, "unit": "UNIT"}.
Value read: {"value": 1.9, "unit": "cm"}
